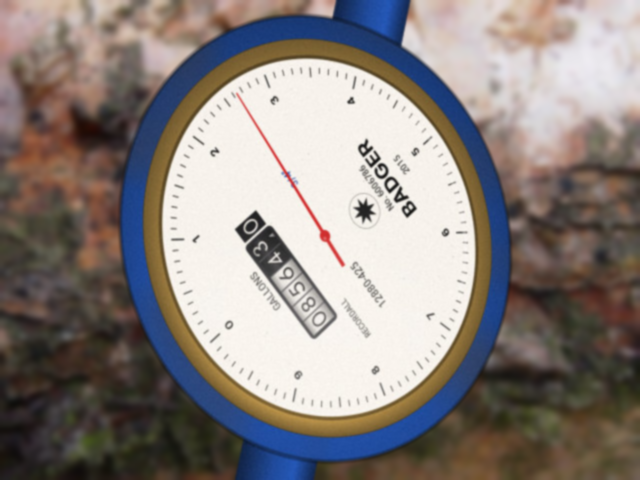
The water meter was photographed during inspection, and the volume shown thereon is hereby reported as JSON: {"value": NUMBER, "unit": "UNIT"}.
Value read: {"value": 856432.6, "unit": "gal"}
